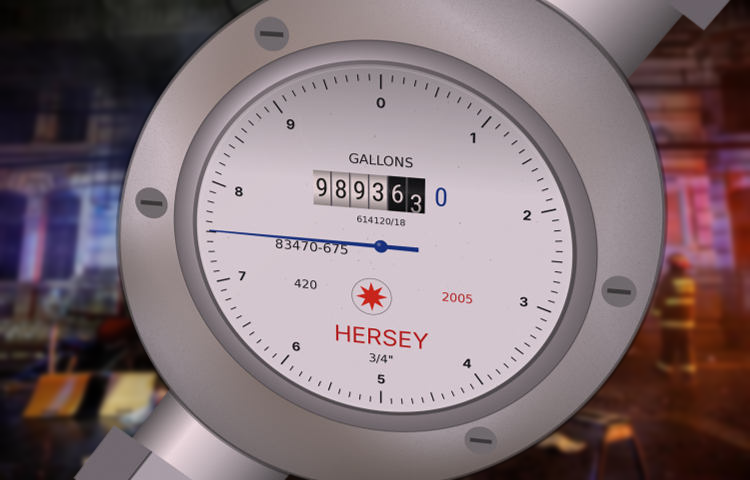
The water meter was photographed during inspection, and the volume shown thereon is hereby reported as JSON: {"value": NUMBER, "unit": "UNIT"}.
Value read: {"value": 9893627.5, "unit": "gal"}
